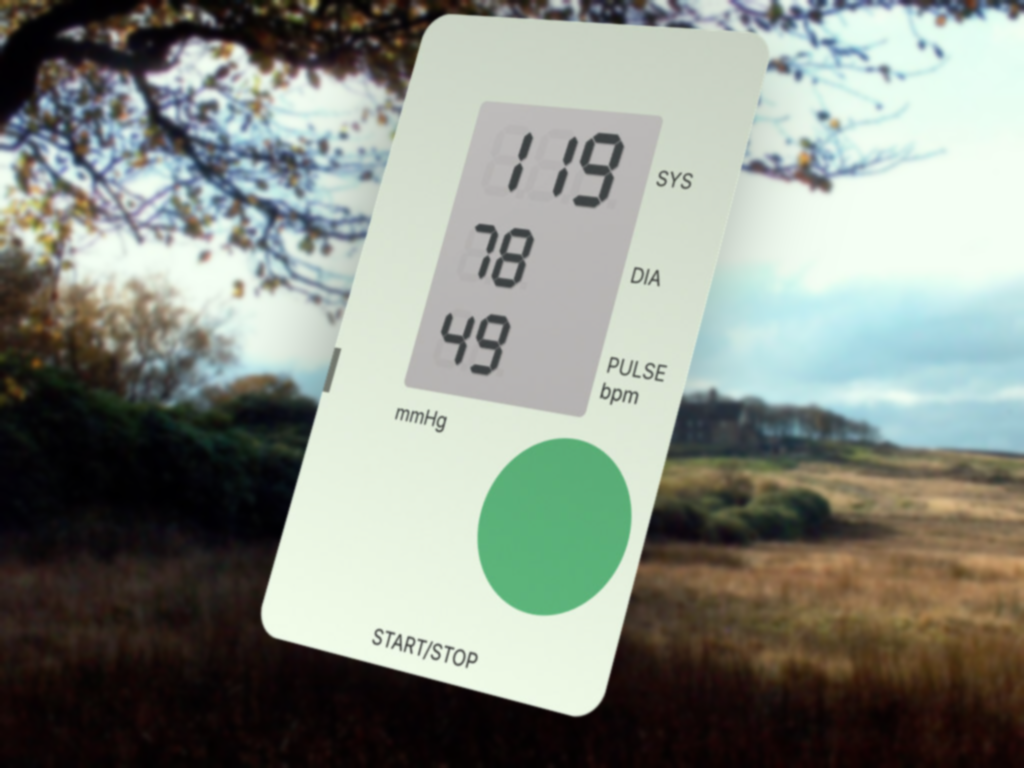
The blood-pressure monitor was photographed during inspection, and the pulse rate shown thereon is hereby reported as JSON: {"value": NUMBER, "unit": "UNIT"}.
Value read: {"value": 49, "unit": "bpm"}
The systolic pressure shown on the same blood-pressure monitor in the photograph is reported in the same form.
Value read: {"value": 119, "unit": "mmHg"}
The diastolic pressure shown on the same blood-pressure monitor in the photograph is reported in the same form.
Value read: {"value": 78, "unit": "mmHg"}
